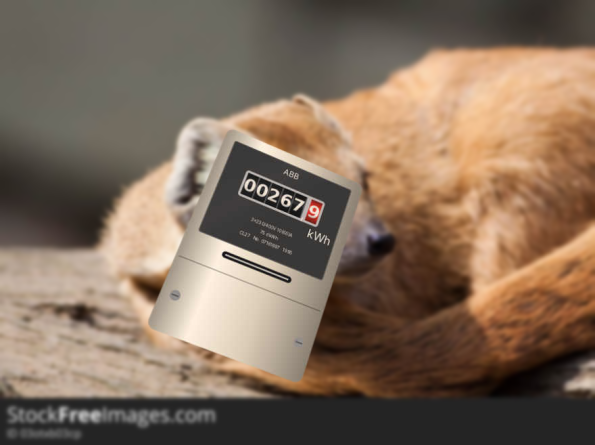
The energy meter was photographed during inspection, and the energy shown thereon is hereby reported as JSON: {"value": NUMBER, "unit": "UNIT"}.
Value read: {"value": 267.9, "unit": "kWh"}
